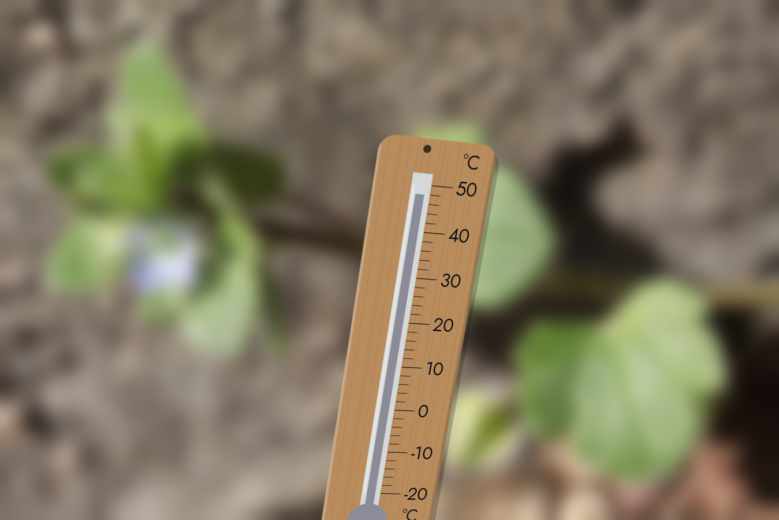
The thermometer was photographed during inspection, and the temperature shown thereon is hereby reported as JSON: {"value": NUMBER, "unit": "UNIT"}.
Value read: {"value": 48, "unit": "°C"}
